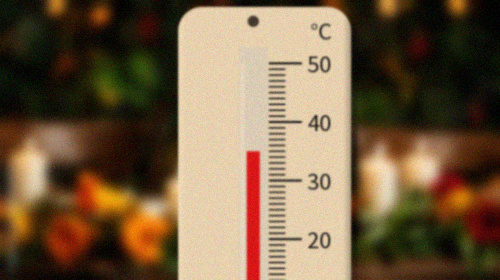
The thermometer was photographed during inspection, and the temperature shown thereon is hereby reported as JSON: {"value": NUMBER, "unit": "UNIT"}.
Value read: {"value": 35, "unit": "°C"}
